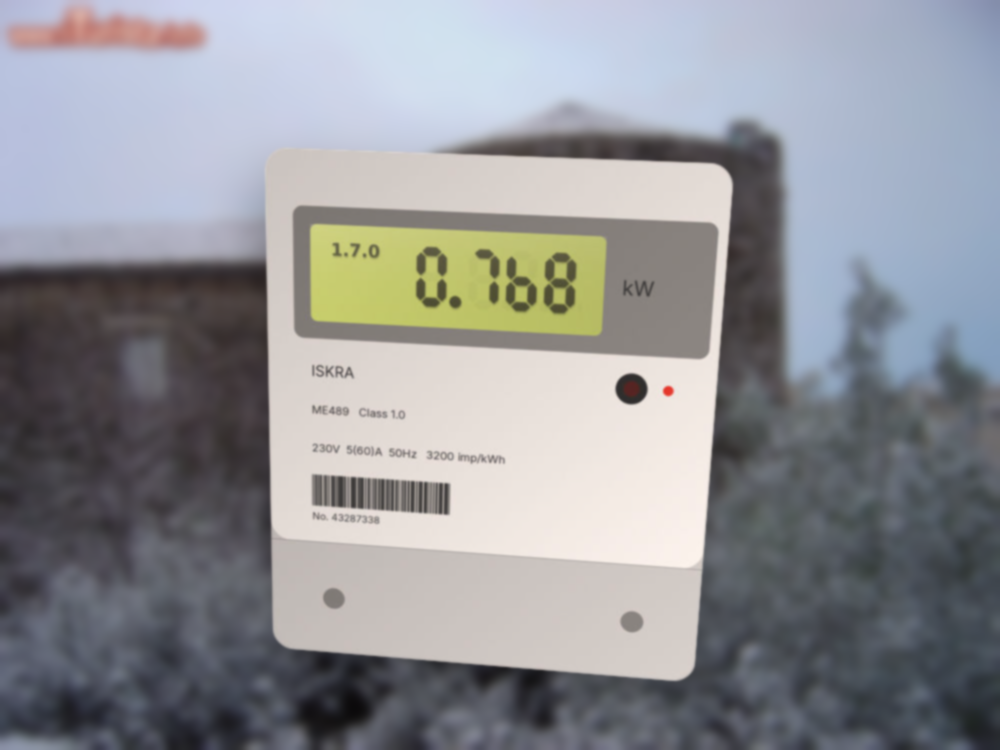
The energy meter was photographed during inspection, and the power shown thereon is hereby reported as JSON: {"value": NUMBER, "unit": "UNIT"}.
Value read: {"value": 0.768, "unit": "kW"}
